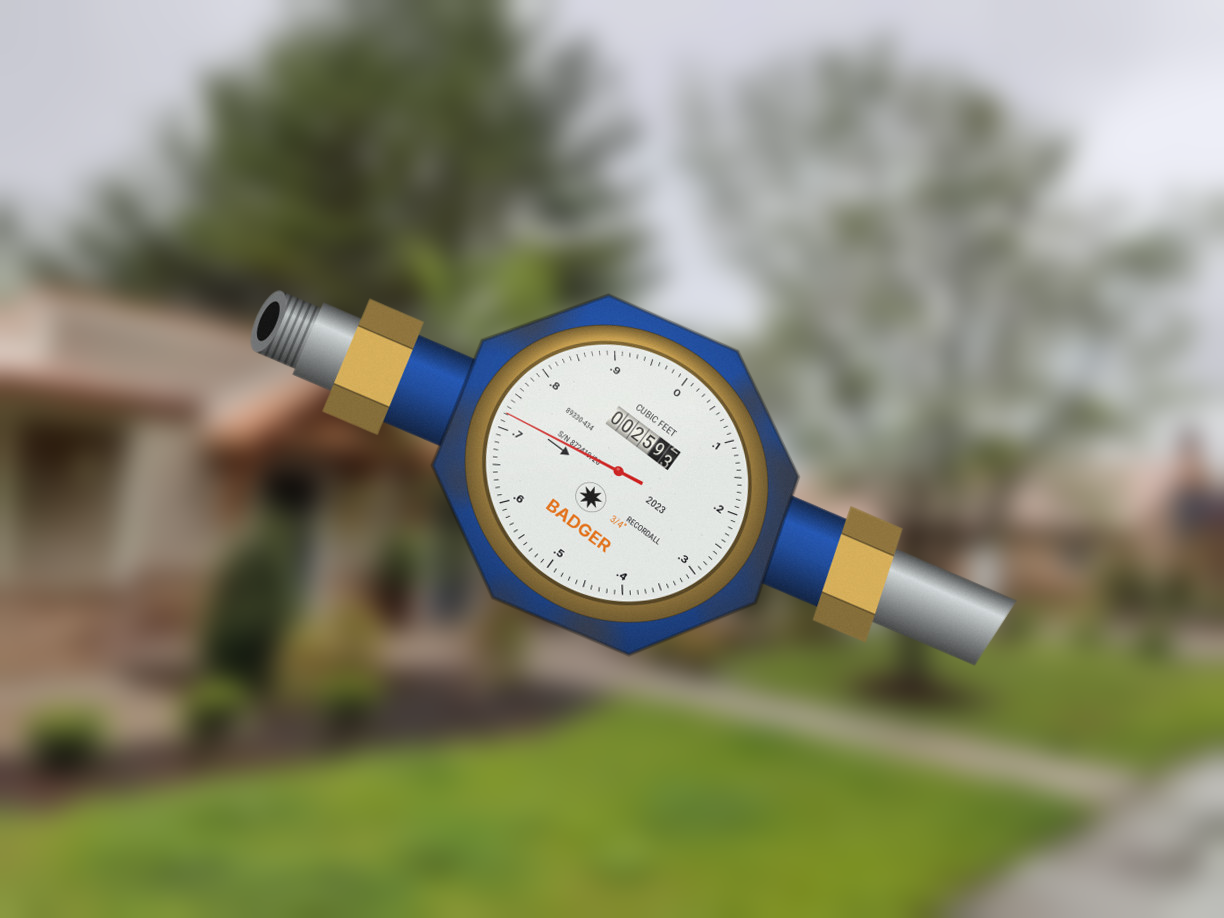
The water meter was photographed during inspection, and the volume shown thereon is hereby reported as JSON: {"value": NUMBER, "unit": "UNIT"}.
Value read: {"value": 2592.72, "unit": "ft³"}
